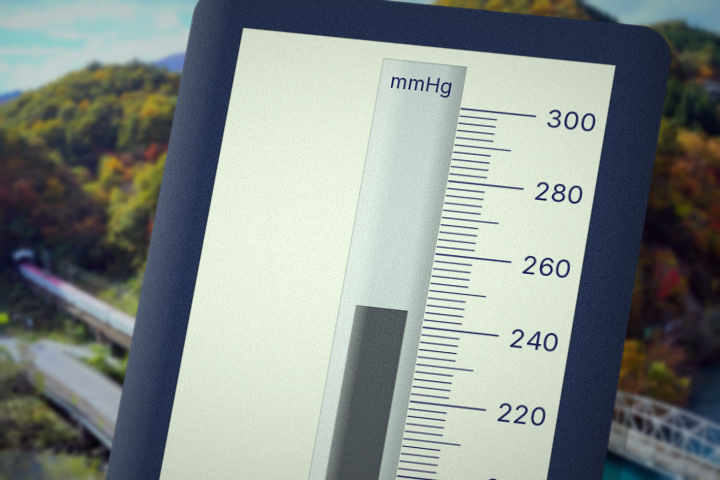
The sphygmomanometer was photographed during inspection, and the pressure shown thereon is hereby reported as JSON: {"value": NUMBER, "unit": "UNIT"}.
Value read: {"value": 244, "unit": "mmHg"}
